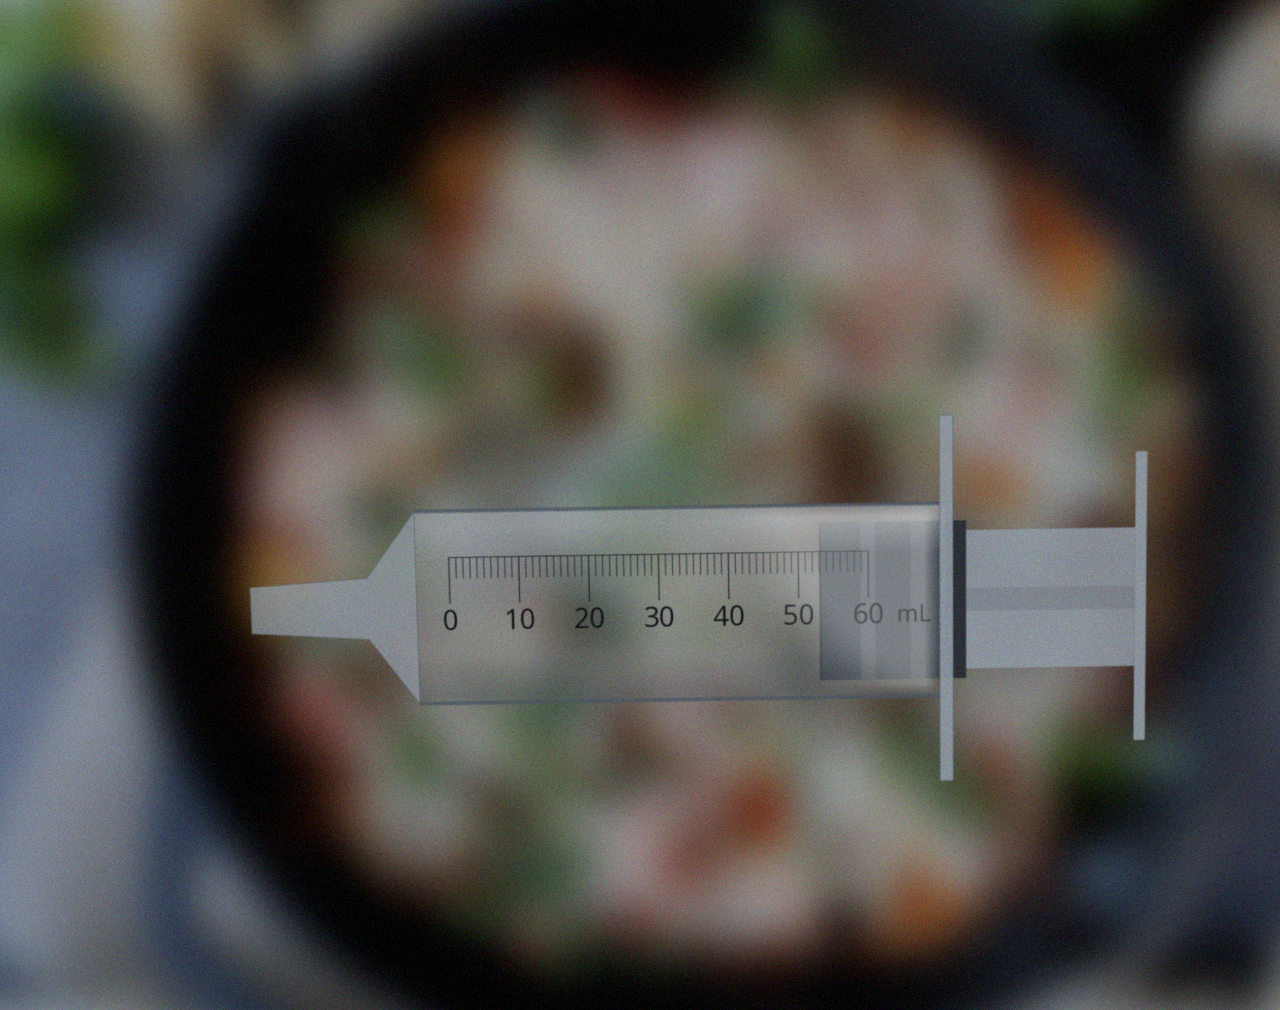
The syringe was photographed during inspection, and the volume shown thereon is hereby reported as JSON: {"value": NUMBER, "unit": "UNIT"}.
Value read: {"value": 53, "unit": "mL"}
